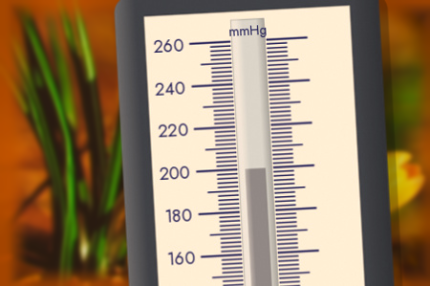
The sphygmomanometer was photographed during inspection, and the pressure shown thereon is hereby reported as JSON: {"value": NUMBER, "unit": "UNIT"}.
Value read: {"value": 200, "unit": "mmHg"}
